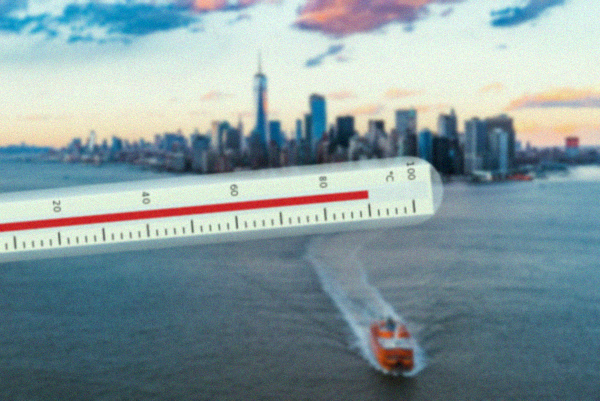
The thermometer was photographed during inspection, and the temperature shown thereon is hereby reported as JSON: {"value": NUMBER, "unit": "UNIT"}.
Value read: {"value": 90, "unit": "°C"}
